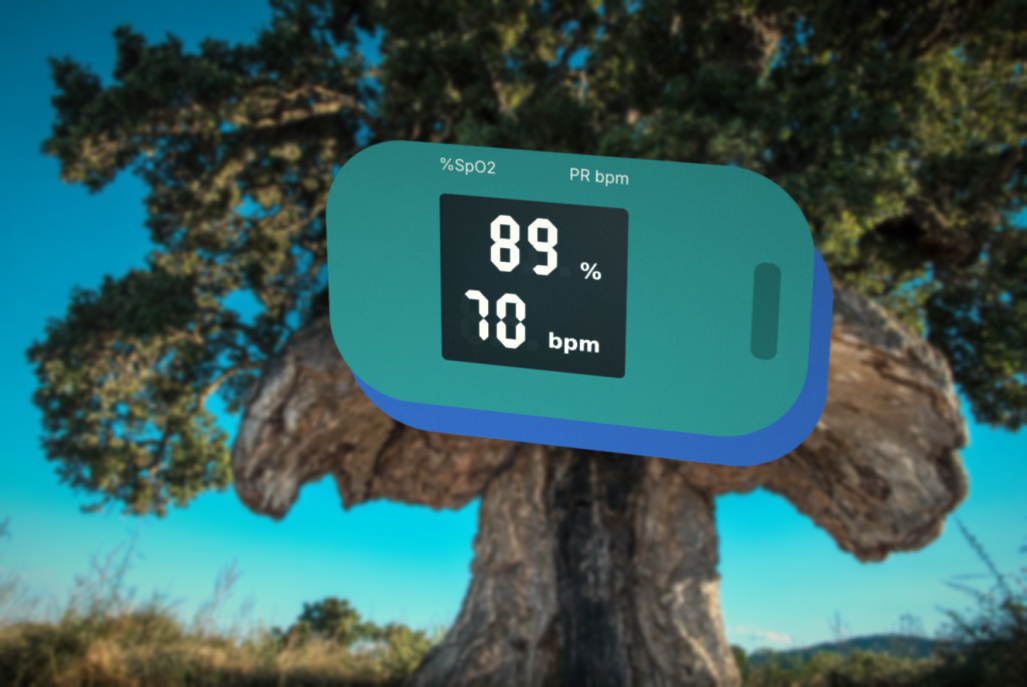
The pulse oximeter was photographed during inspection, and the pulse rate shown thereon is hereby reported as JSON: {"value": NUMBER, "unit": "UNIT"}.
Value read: {"value": 70, "unit": "bpm"}
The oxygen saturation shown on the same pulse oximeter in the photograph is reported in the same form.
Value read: {"value": 89, "unit": "%"}
